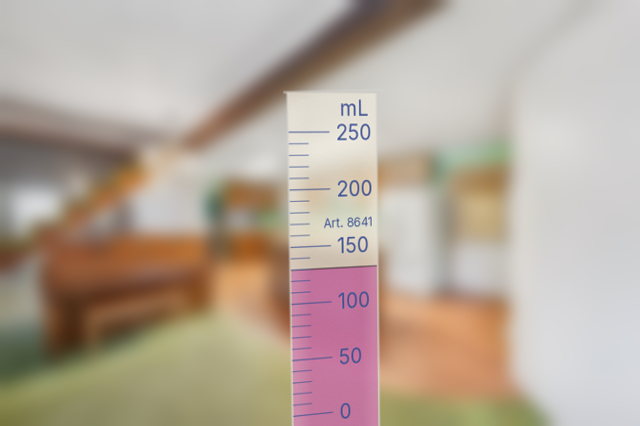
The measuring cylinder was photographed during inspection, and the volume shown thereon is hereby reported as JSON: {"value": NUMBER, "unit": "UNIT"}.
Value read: {"value": 130, "unit": "mL"}
